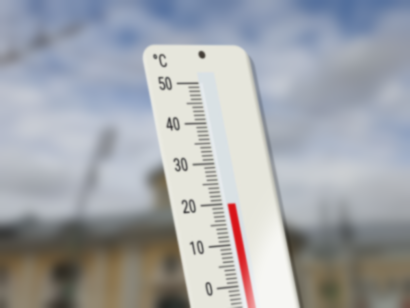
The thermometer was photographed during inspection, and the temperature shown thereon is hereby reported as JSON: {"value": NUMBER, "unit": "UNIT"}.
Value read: {"value": 20, "unit": "°C"}
